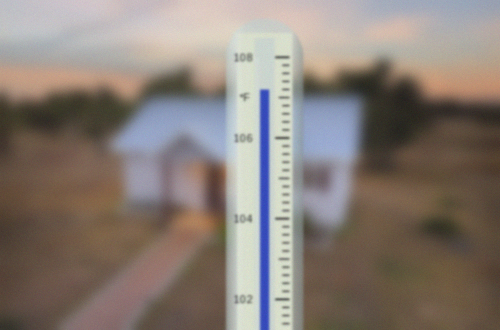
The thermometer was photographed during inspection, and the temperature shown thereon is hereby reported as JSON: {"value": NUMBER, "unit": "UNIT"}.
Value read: {"value": 107.2, "unit": "°F"}
